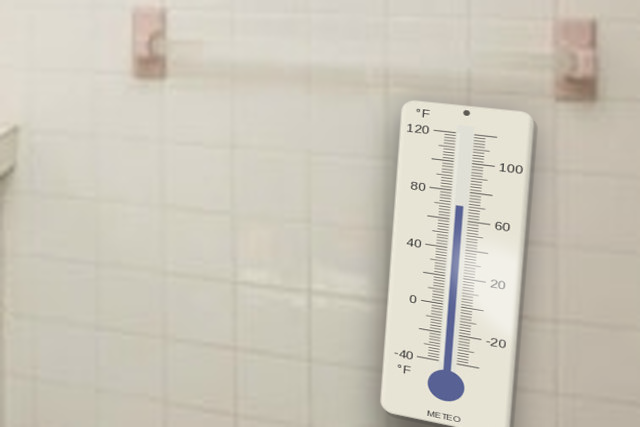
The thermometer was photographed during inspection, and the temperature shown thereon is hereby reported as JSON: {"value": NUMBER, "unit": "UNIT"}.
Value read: {"value": 70, "unit": "°F"}
